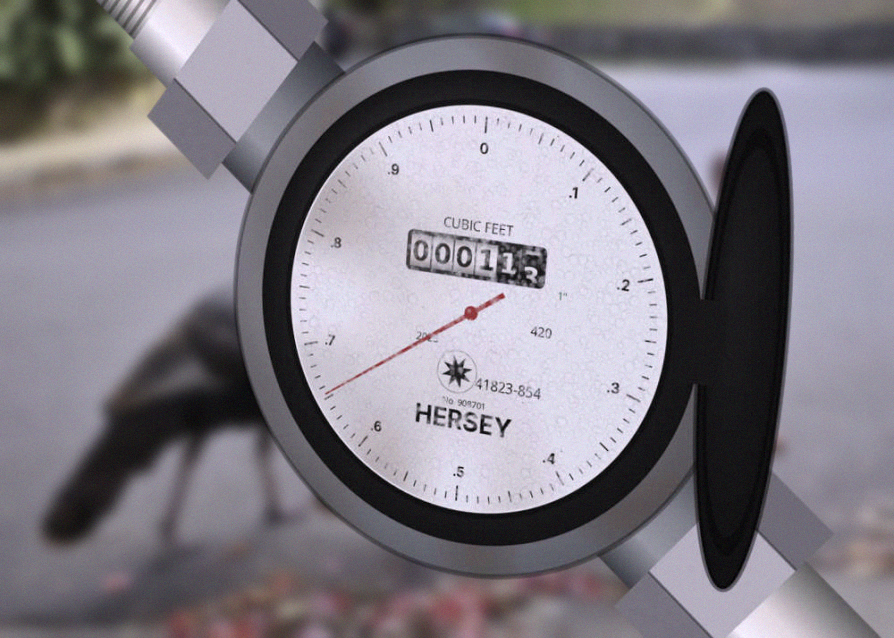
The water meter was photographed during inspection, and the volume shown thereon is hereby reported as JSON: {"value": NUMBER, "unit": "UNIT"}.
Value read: {"value": 112.65, "unit": "ft³"}
